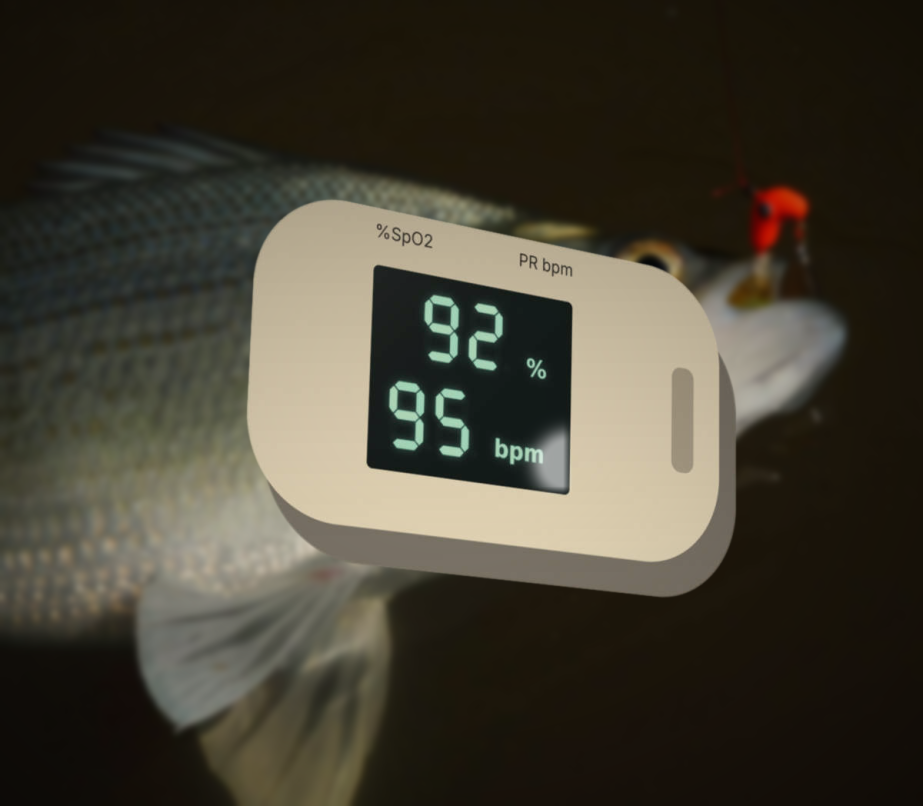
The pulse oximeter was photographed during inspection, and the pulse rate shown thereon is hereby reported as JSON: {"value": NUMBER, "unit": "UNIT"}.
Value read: {"value": 95, "unit": "bpm"}
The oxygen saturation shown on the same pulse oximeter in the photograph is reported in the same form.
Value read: {"value": 92, "unit": "%"}
